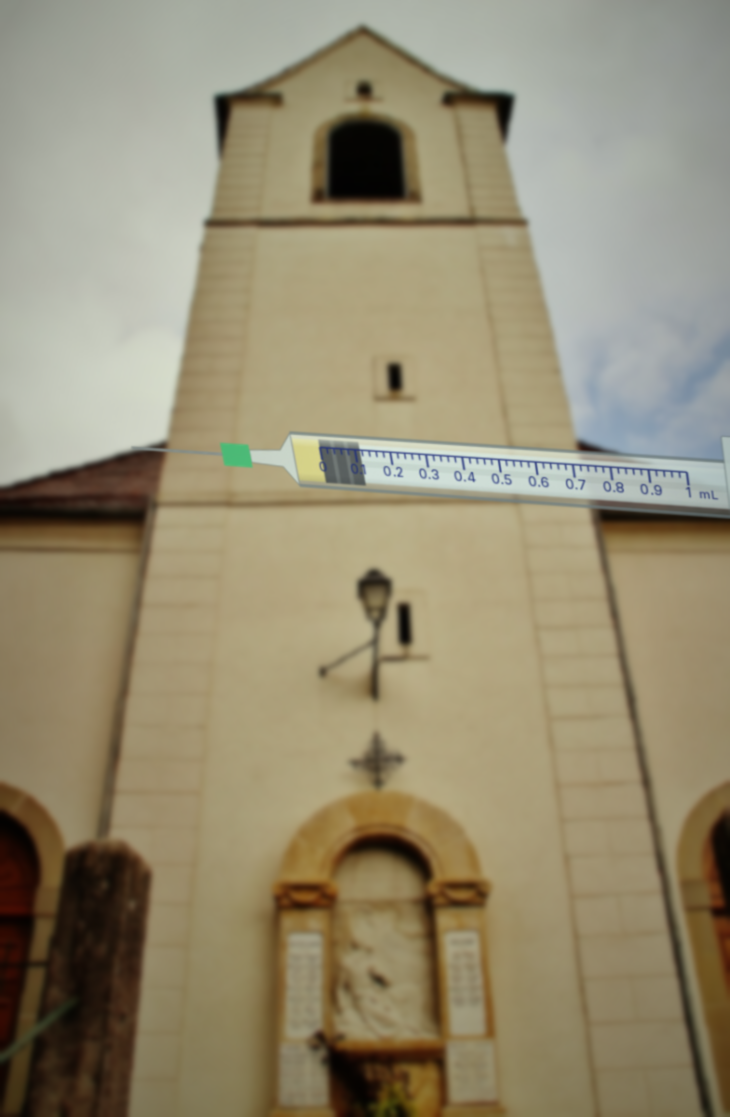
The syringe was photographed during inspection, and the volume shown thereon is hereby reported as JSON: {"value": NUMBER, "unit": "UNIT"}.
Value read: {"value": 0, "unit": "mL"}
